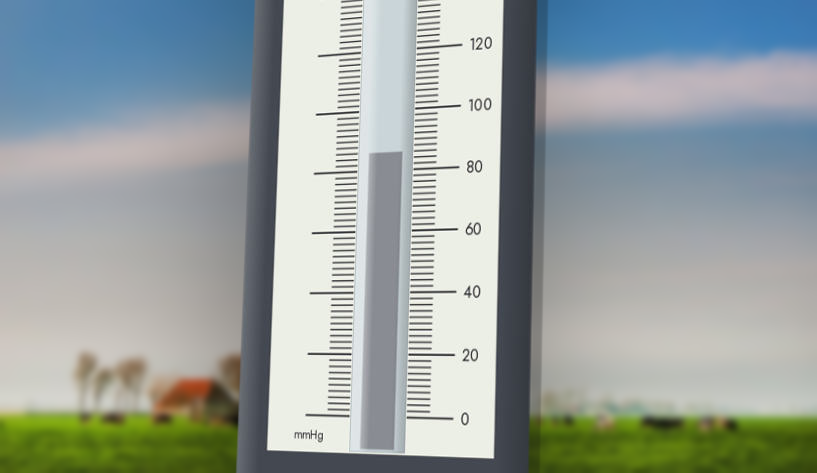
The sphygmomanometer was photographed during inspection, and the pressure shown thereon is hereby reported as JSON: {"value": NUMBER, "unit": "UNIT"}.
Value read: {"value": 86, "unit": "mmHg"}
